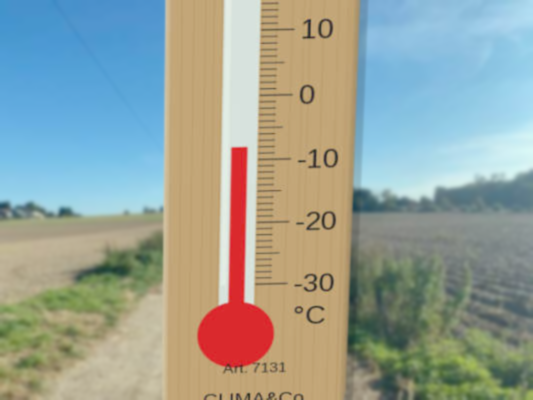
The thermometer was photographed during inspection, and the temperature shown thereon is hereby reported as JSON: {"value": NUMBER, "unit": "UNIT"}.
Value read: {"value": -8, "unit": "°C"}
